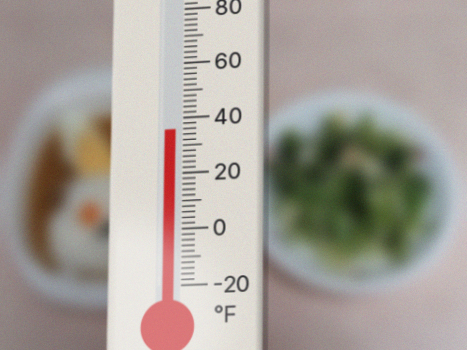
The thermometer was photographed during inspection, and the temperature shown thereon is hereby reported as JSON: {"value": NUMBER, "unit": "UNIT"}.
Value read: {"value": 36, "unit": "°F"}
